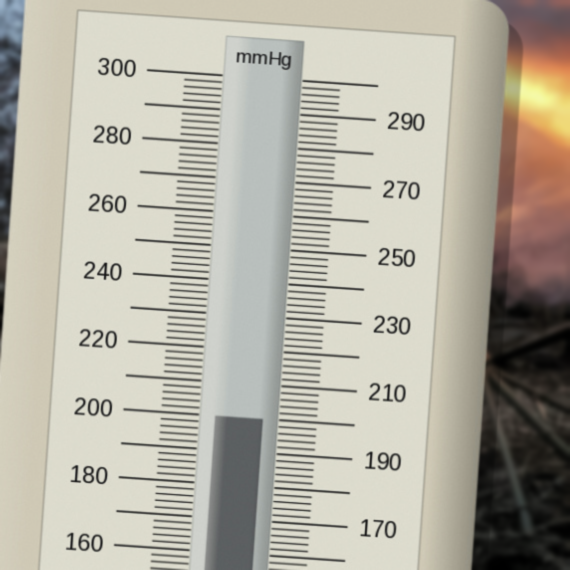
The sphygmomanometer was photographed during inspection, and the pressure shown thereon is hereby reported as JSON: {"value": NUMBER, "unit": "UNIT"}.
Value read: {"value": 200, "unit": "mmHg"}
